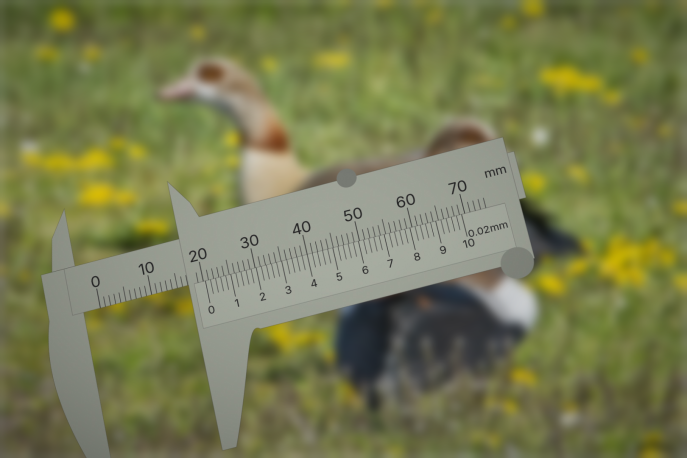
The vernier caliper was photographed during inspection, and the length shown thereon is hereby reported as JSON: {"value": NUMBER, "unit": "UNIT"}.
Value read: {"value": 20.4, "unit": "mm"}
